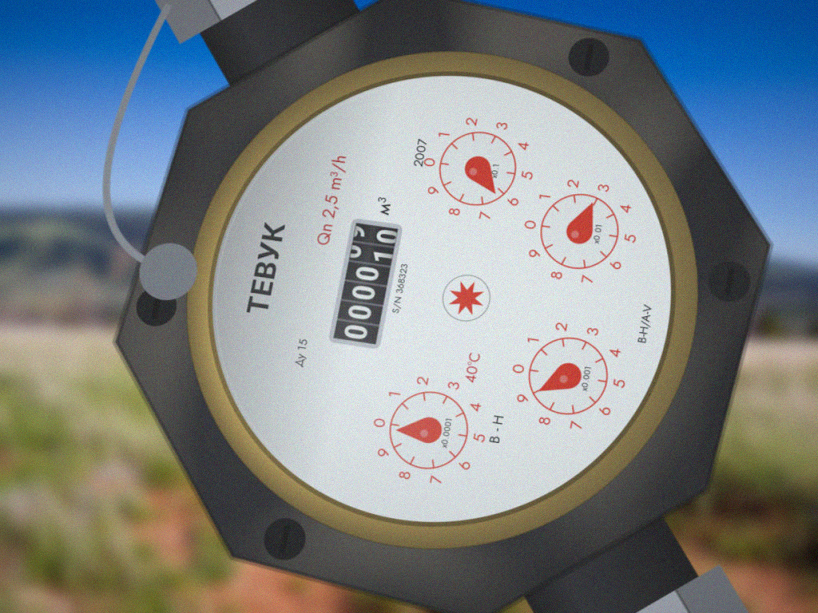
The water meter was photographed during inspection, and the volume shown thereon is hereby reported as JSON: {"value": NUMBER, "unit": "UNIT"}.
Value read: {"value": 9.6289, "unit": "m³"}
